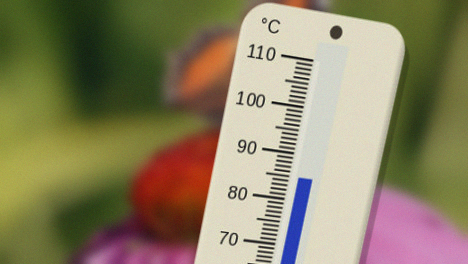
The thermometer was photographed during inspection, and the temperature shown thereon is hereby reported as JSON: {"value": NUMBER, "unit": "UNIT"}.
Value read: {"value": 85, "unit": "°C"}
